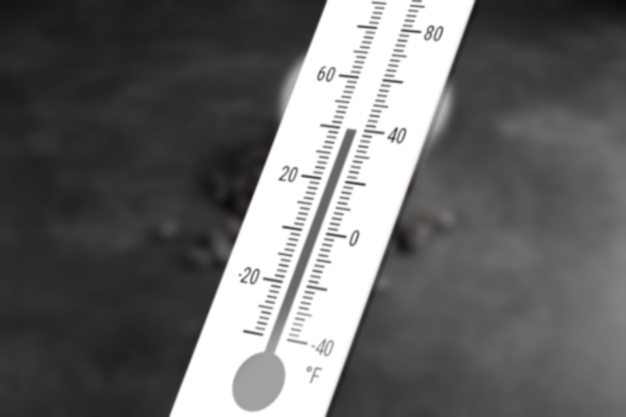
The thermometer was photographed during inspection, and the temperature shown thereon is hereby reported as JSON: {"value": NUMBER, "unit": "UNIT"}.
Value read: {"value": 40, "unit": "°F"}
